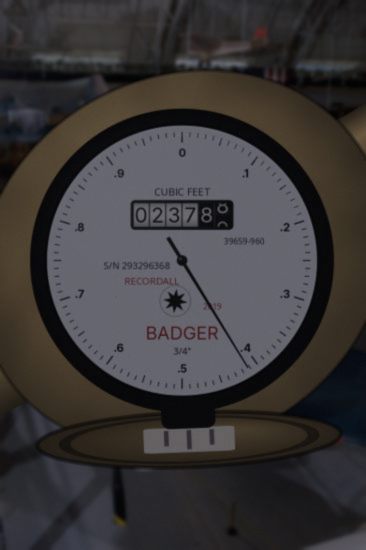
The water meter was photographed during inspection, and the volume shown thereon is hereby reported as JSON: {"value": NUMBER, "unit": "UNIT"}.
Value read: {"value": 23788.41, "unit": "ft³"}
